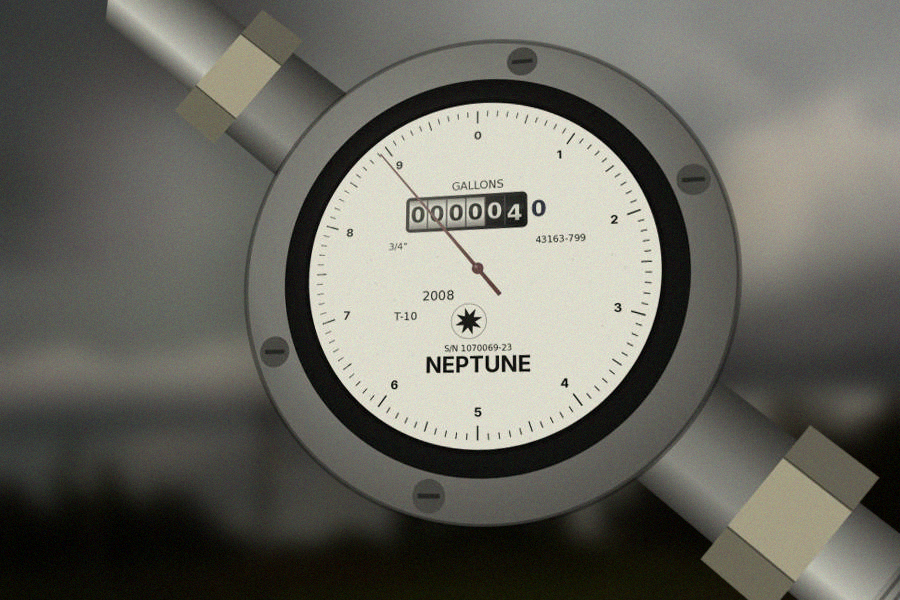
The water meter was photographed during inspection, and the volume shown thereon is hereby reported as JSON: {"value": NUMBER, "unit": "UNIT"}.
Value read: {"value": 38.9, "unit": "gal"}
